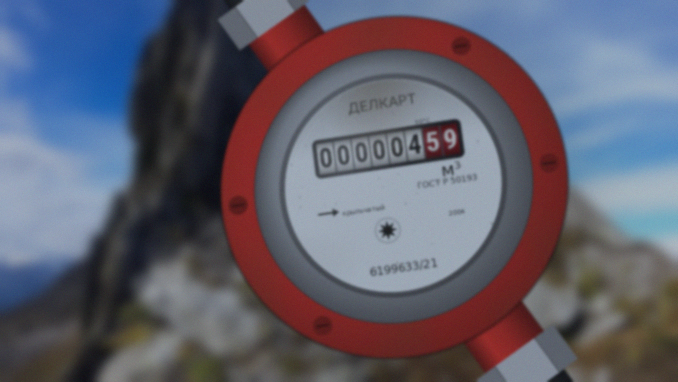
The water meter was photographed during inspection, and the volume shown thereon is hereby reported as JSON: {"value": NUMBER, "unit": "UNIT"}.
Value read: {"value": 4.59, "unit": "m³"}
